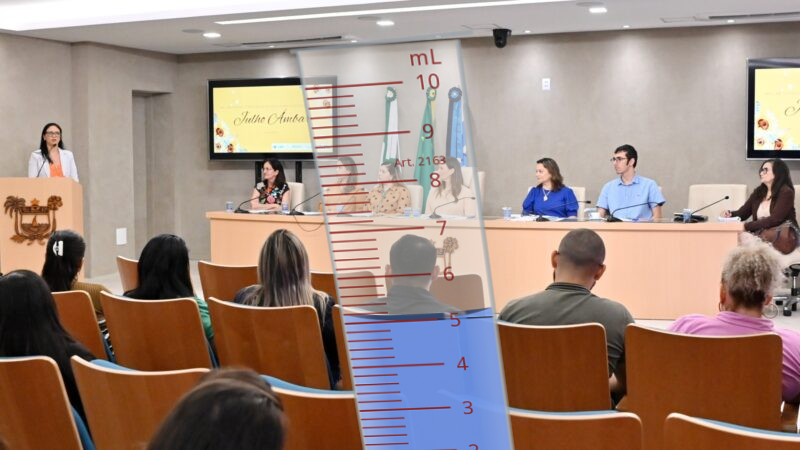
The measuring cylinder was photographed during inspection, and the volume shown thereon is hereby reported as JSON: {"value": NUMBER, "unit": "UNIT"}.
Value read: {"value": 5, "unit": "mL"}
